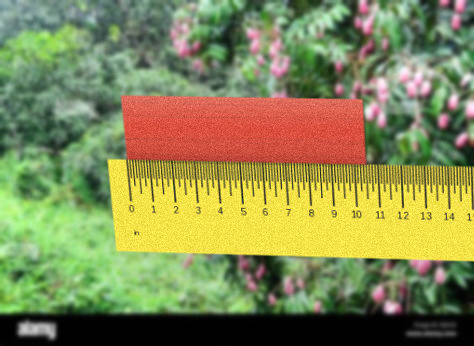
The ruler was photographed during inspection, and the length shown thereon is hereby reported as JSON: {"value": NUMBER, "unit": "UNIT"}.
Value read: {"value": 10.5, "unit": "in"}
